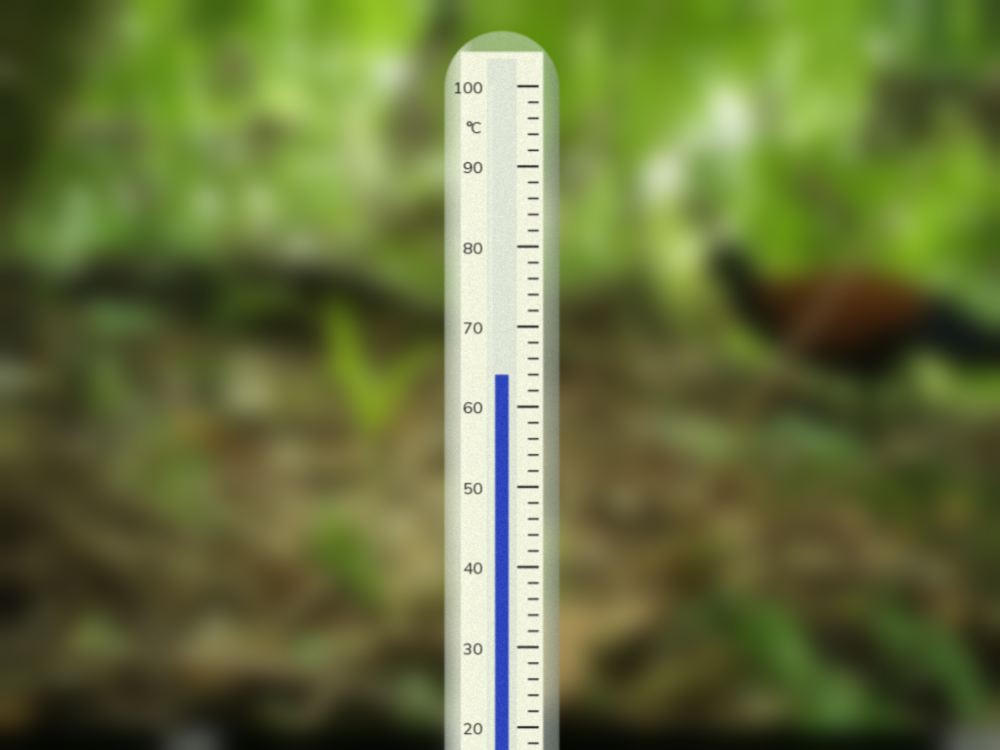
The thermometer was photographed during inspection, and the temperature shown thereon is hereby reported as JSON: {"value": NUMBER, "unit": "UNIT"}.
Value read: {"value": 64, "unit": "°C"}
